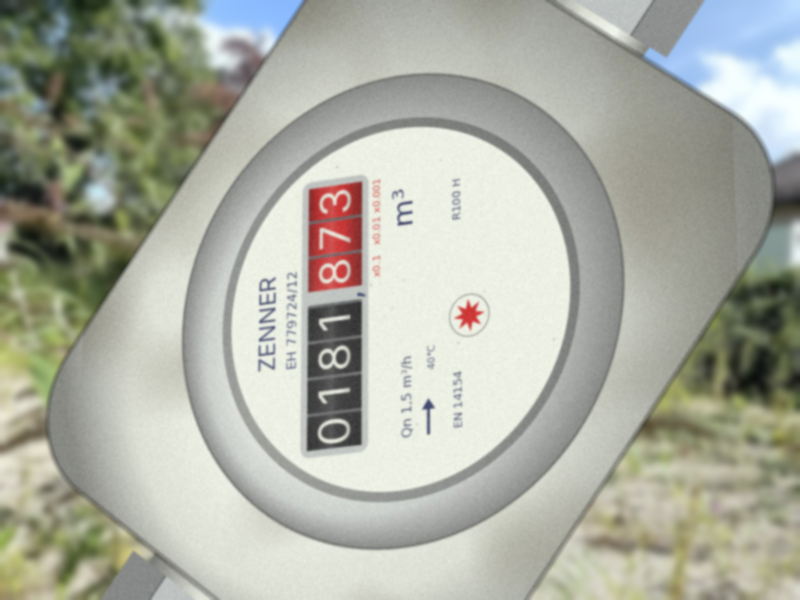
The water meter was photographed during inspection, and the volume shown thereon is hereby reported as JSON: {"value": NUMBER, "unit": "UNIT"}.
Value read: {"value": 181.873, "unit": "m³"}
